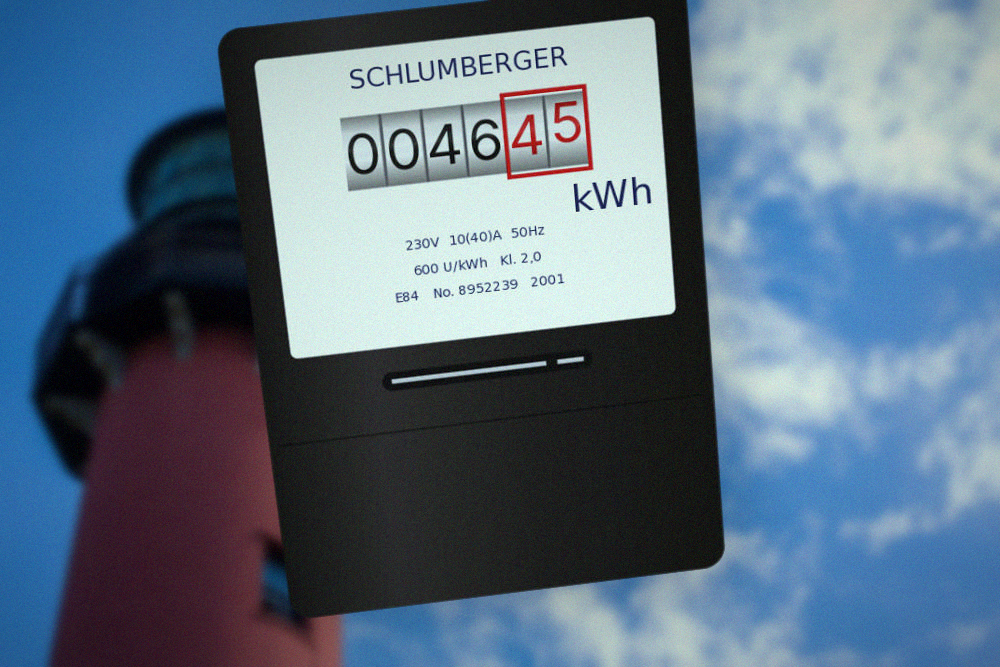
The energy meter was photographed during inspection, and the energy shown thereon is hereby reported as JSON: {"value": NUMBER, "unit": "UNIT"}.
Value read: {"value": 46.45, "unit": "kWh"}
